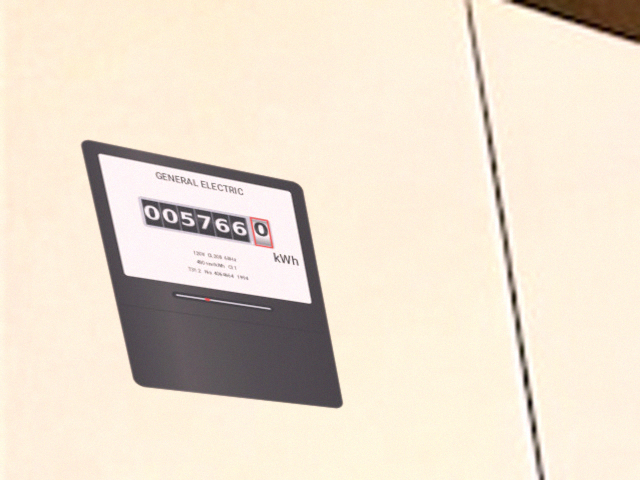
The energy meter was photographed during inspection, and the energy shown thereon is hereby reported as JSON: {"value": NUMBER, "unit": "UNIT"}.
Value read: {"value": 5766.0, "unit": "kWh"}
